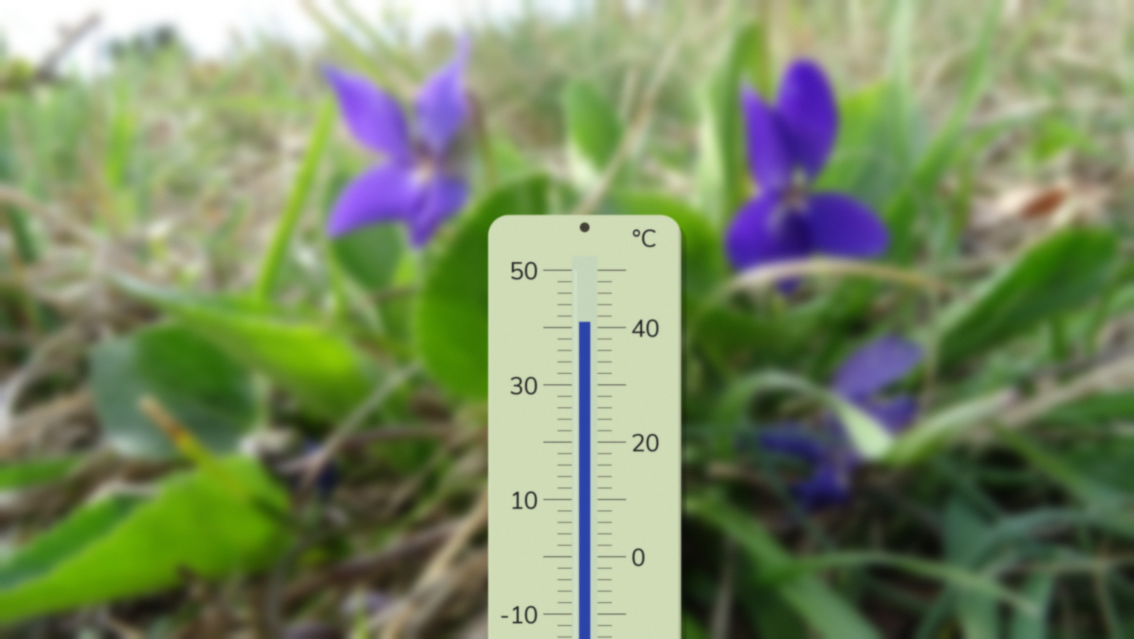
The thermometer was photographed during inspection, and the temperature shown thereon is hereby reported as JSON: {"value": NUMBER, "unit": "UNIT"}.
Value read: {"value": 41, "unit": "°C"}
